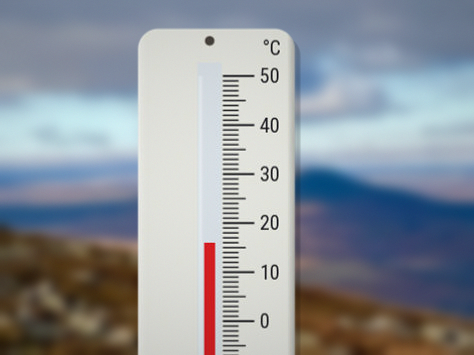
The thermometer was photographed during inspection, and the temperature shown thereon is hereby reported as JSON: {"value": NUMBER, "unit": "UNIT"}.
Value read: {"value": 16, "unit": "°C"}
